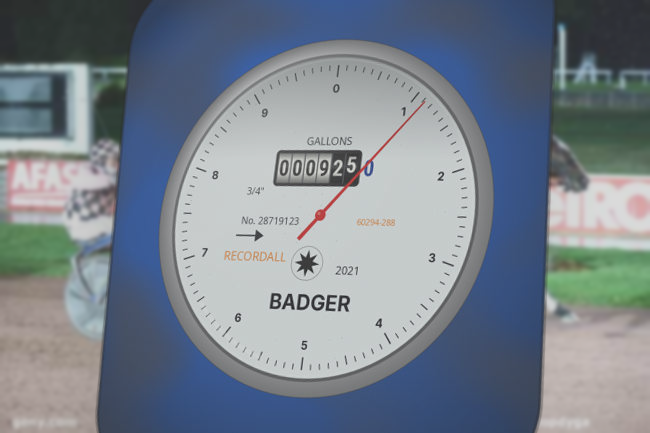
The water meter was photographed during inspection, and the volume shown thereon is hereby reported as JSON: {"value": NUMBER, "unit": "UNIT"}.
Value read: {"value": 9251.1, "unit": "gal"}
